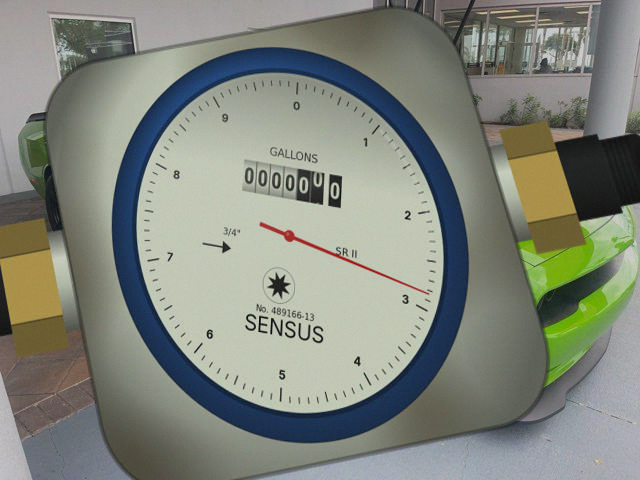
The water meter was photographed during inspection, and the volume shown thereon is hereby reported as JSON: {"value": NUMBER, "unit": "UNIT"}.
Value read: {"value": 2.8, "unit": "gal"}
